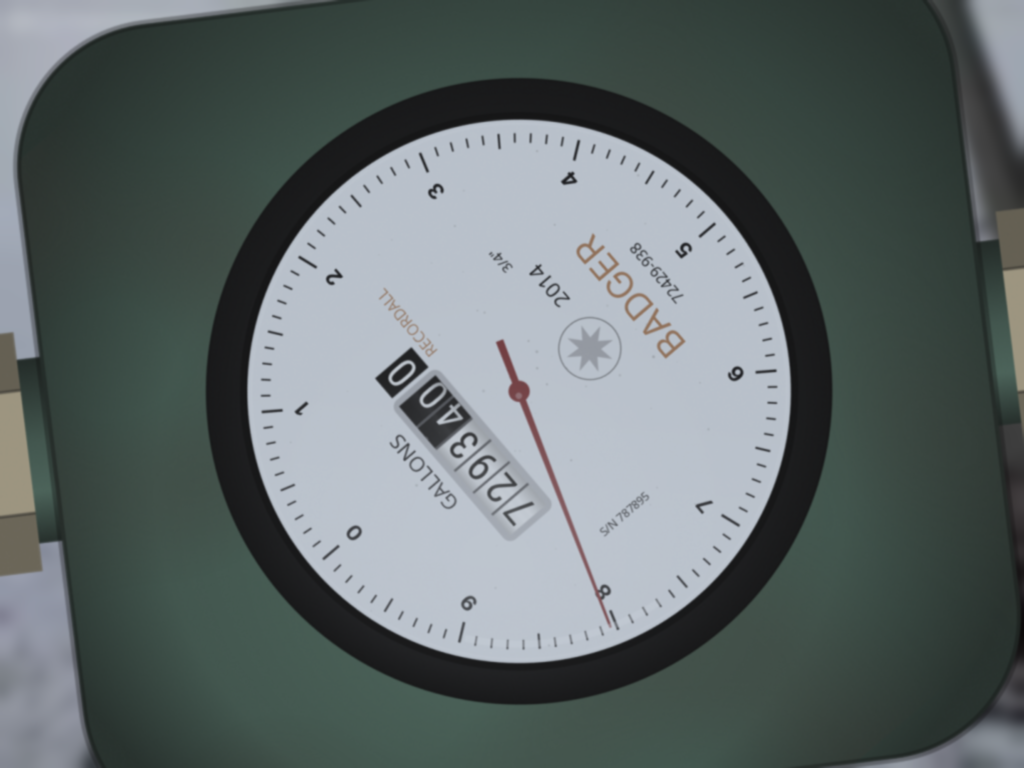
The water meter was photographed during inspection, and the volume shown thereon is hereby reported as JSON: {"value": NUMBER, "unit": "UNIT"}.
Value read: {"value": 7293398.0, "unit": "gal"}
